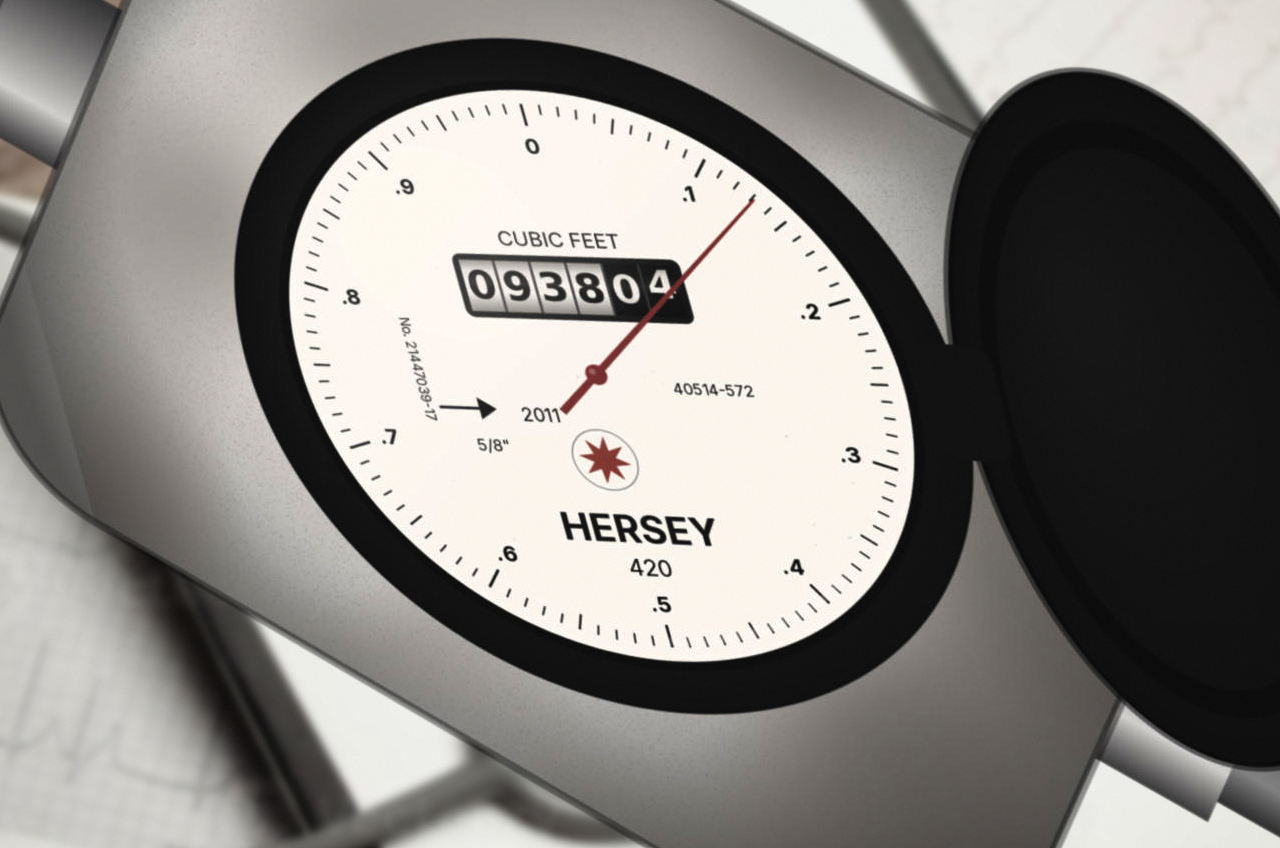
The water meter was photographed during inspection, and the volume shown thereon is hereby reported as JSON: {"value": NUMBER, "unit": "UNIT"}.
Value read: {"value": 93804.13, "unit": "ft³"}
